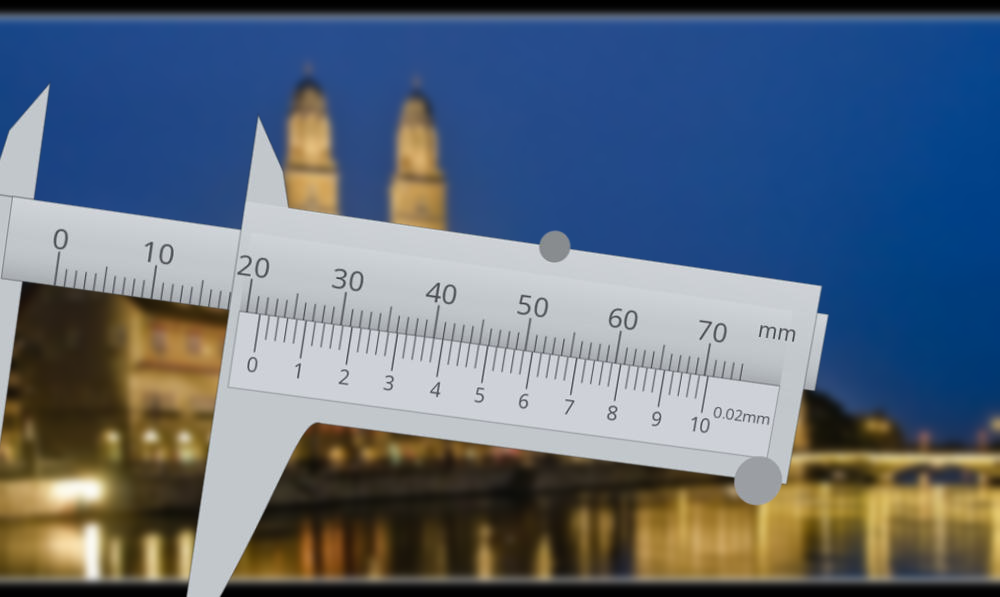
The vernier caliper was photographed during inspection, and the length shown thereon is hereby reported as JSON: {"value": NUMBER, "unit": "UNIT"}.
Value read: {"value": 21.4, "unit": "mm"}
